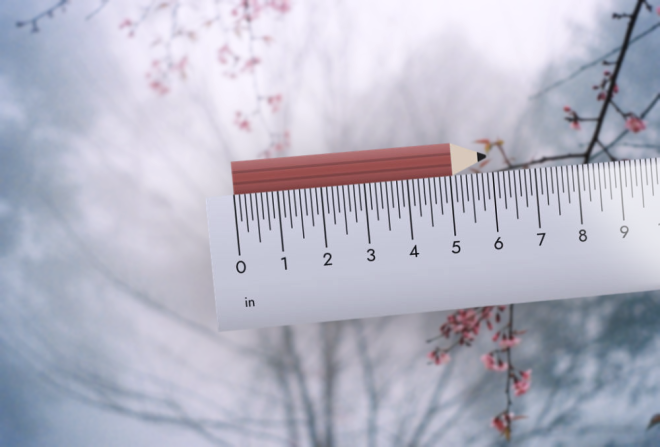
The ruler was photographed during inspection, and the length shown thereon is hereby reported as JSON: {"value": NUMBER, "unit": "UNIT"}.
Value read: {"value": 5.875, "unit": "in"}
